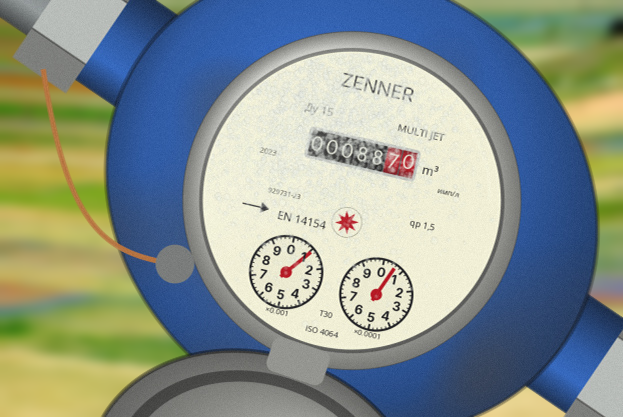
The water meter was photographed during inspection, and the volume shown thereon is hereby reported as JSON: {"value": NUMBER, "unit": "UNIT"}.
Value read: {"value": 88.7010, "unit": "m³"}
